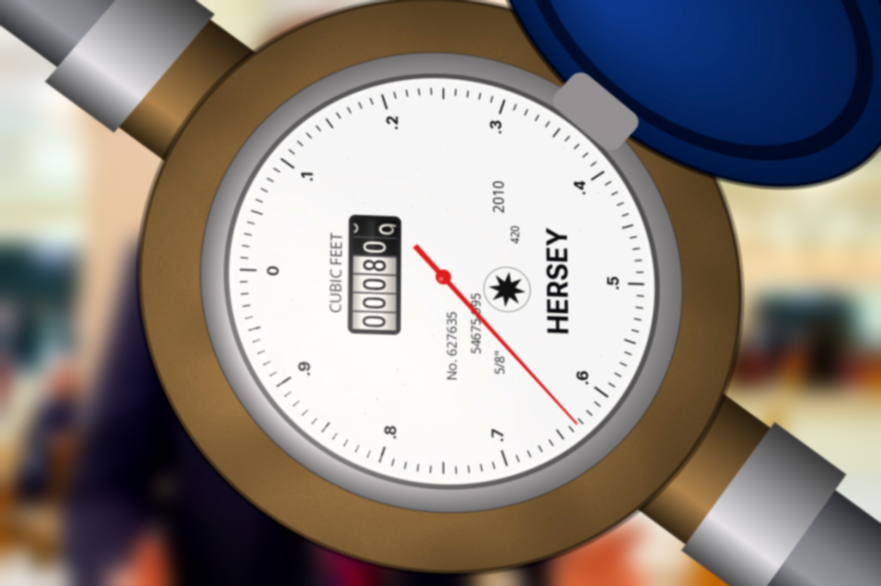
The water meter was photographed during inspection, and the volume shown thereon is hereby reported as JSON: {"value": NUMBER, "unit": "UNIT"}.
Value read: {"value": 808.63, "unit": "ft³"}
